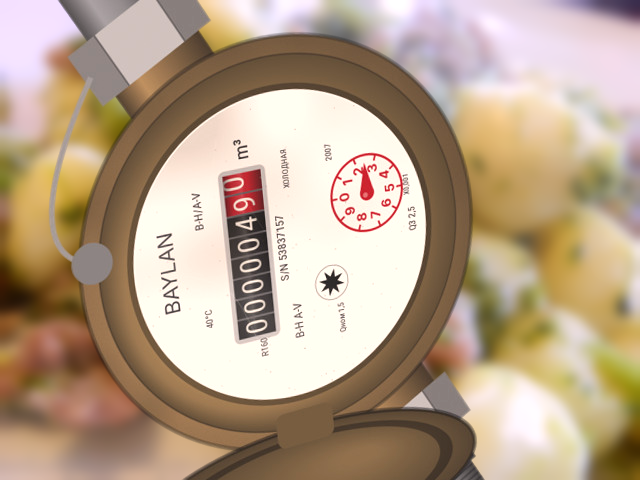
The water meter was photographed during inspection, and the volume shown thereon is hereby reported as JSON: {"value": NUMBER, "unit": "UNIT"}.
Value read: {"value": 4.902, "unit": "m³"}
